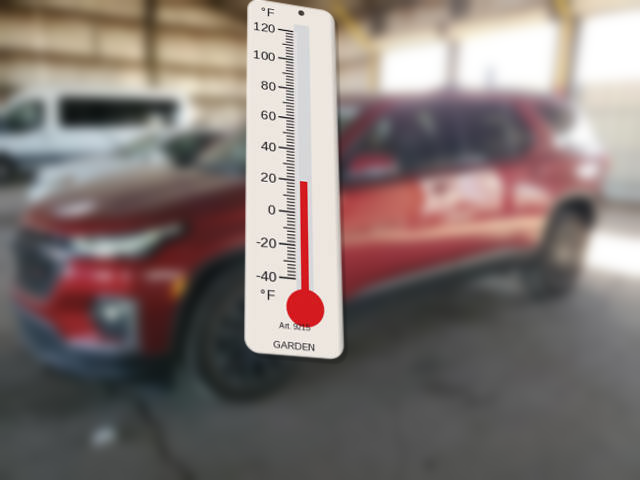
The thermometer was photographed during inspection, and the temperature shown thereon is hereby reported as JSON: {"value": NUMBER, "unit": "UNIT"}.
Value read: {"value": 20, "unit": "°F"}
